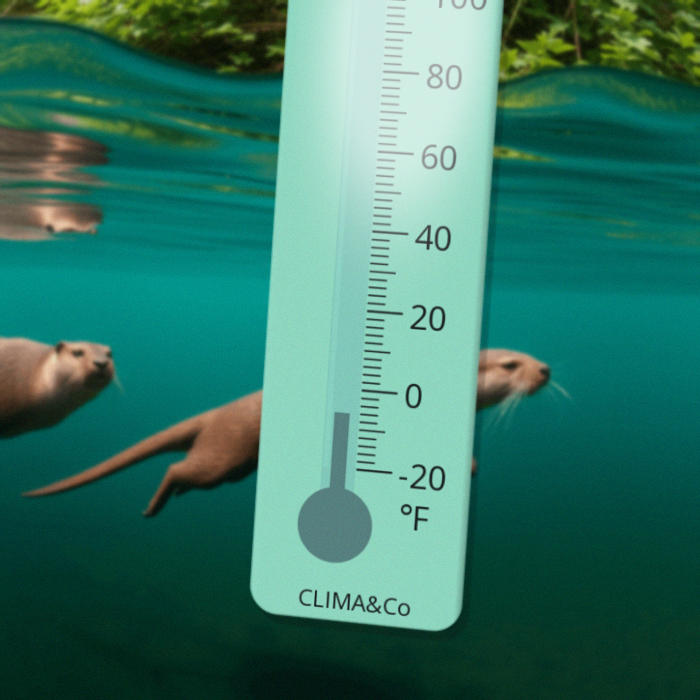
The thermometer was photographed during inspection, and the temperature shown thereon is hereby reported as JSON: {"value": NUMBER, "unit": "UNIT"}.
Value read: {"value": -6, "unit": "°F"}
